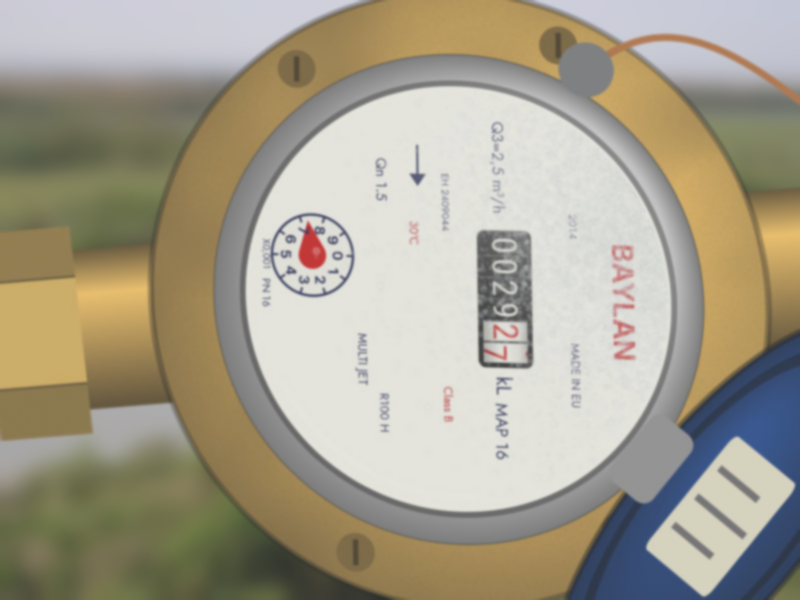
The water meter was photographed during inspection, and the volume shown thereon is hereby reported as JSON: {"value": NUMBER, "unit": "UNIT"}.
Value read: {"value": 29.267, "unit": "kL"}
